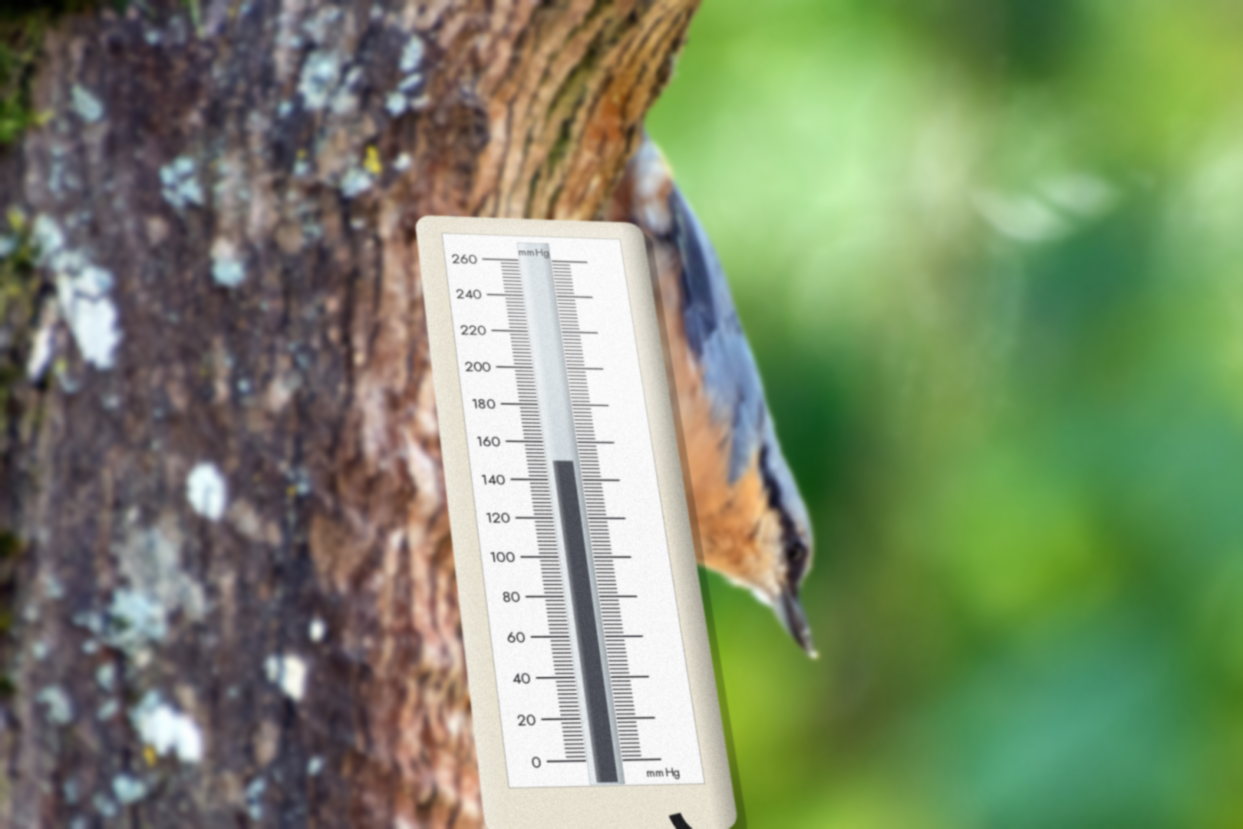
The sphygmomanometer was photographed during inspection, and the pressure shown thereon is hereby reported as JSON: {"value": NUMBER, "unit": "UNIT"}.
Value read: {"value": 150, "unit": "mmHg"}
